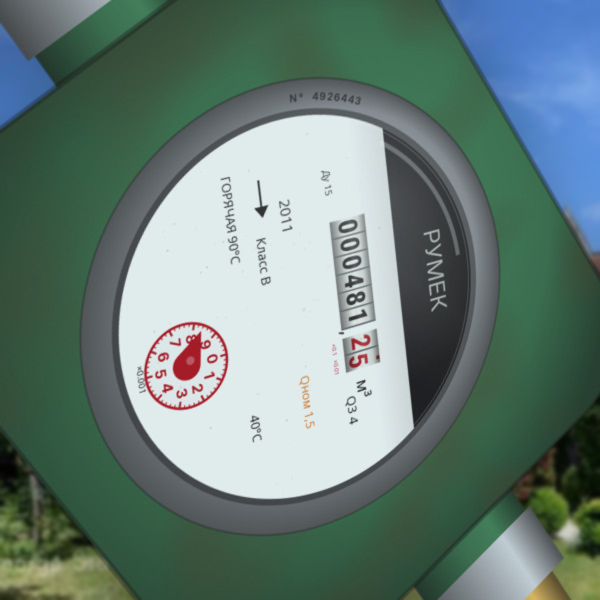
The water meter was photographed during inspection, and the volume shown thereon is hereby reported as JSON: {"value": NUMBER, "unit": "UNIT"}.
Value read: {"value": 481.248, "unit": "m³"}
